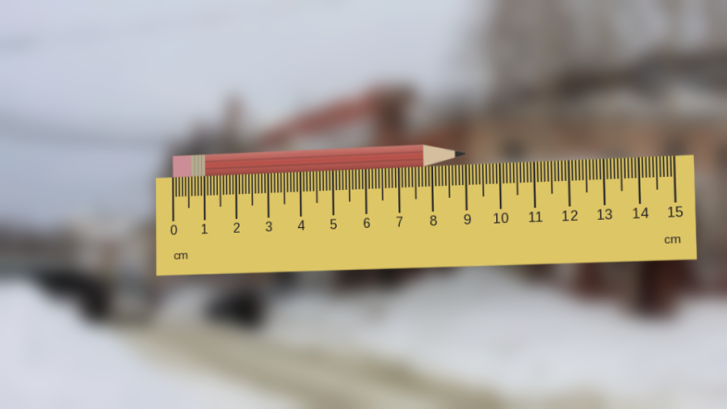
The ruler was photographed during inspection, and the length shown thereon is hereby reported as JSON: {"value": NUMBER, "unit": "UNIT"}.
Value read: {"value": 9, "unit": "cm"}
